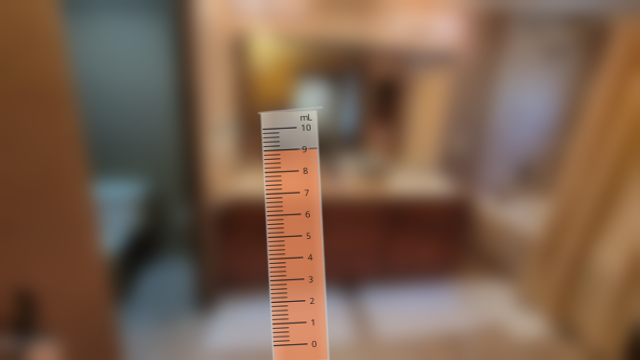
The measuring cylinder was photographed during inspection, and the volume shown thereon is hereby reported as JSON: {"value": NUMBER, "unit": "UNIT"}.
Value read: {"value": 9, "unit": "mL"}
